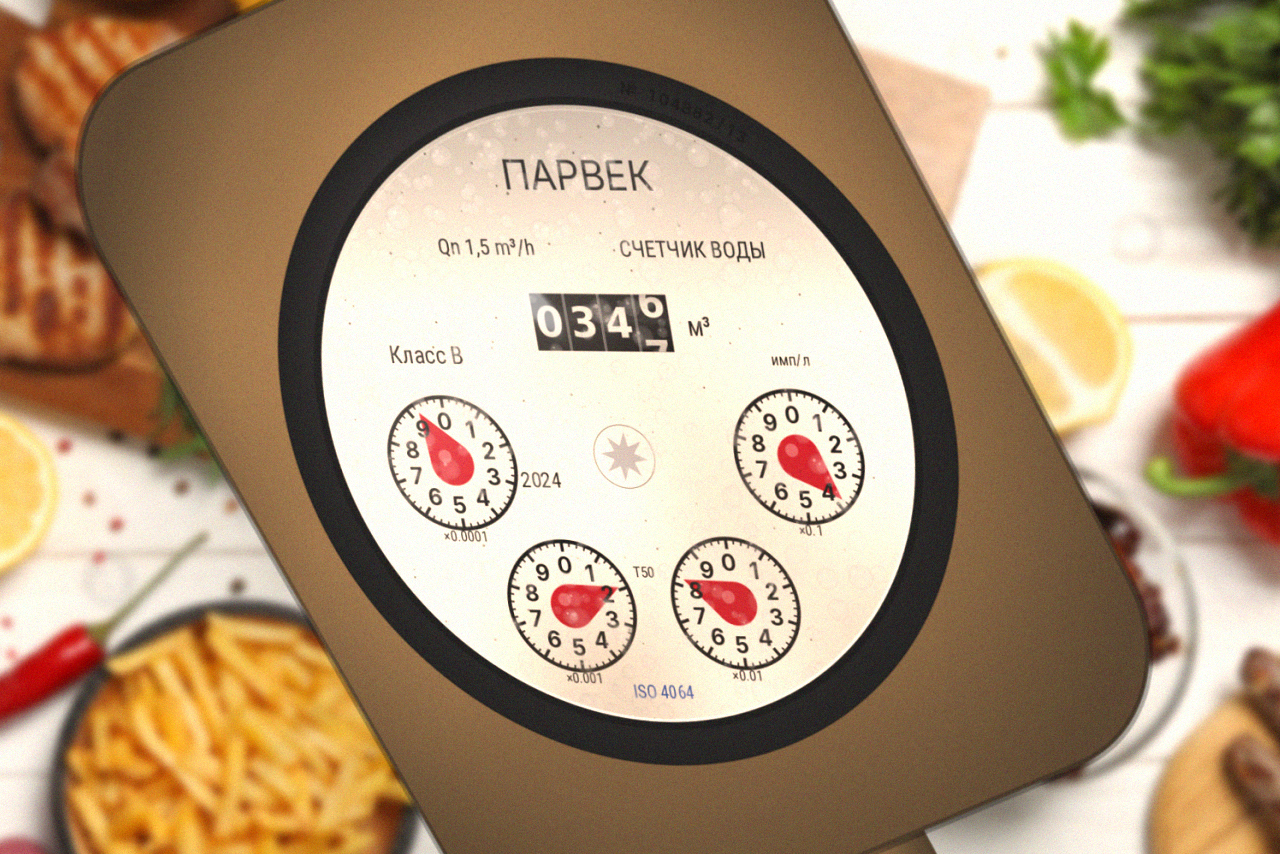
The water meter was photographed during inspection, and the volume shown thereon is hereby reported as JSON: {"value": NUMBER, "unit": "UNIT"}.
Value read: {"value": 346.3819, "unit": "m³"}
